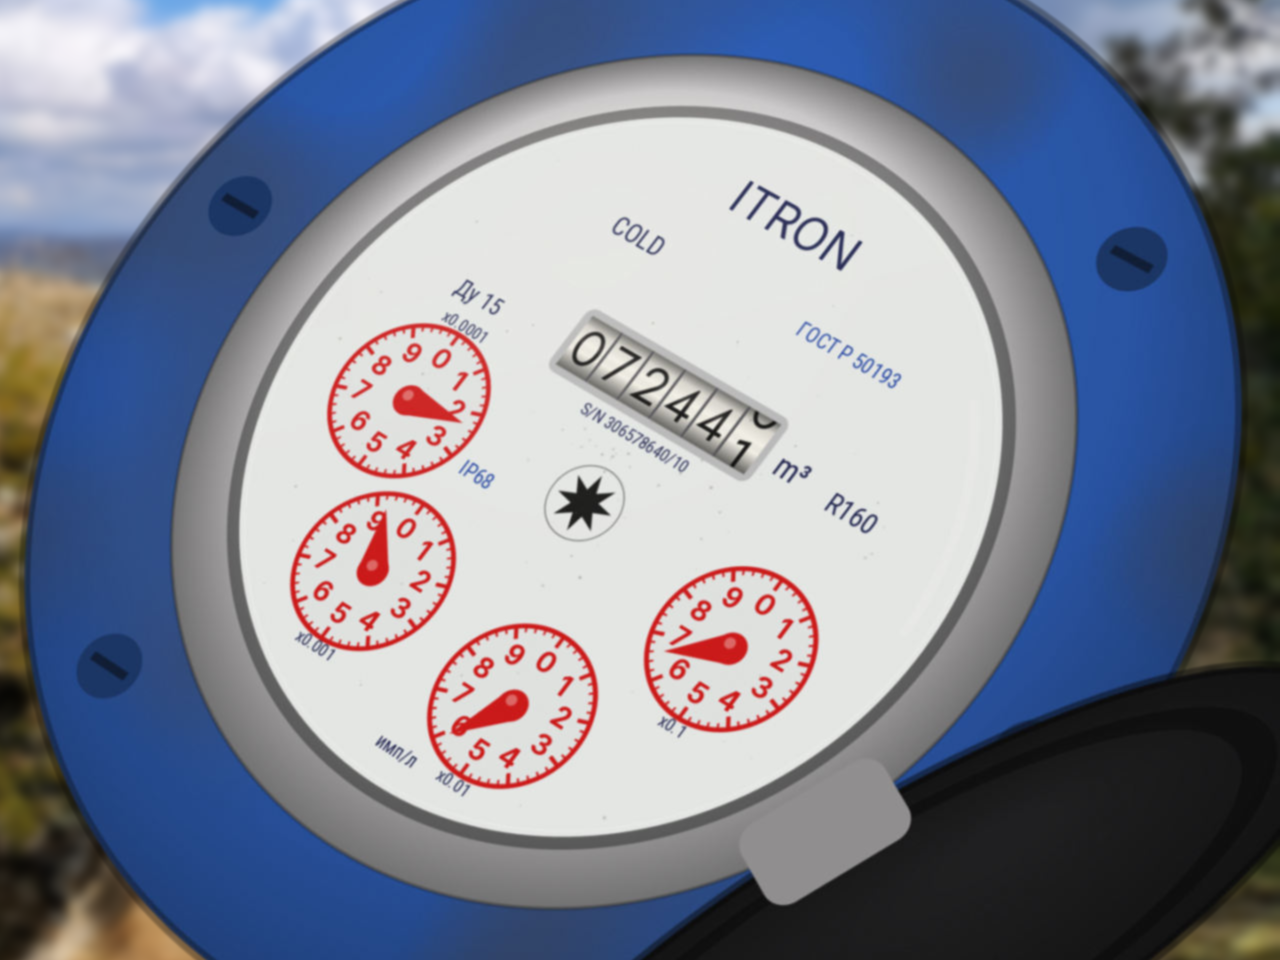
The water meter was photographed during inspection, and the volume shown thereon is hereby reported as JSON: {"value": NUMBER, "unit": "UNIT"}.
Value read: {"value": 72440.6592, "unit": "m³"}
